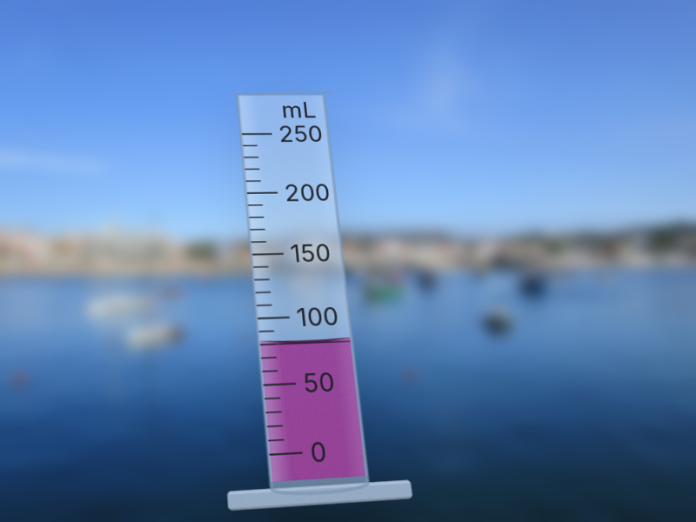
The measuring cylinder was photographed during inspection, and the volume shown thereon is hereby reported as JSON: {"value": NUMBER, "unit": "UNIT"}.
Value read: {"value": 80, "unit": "mL"}
